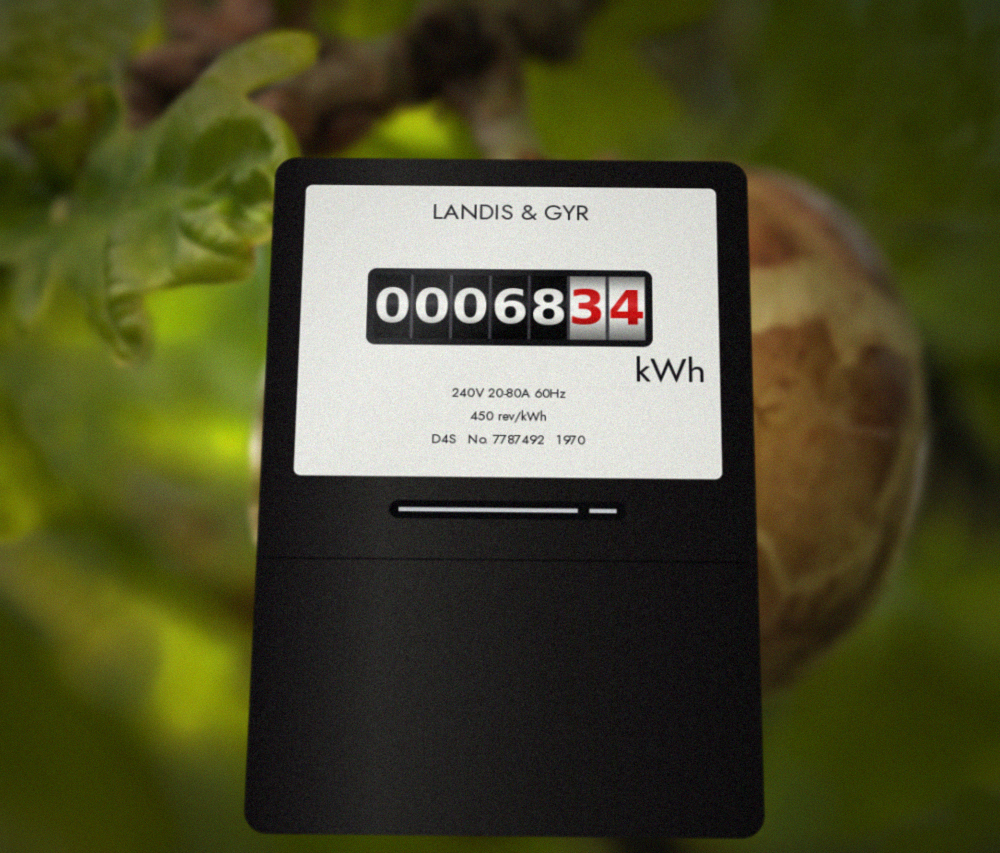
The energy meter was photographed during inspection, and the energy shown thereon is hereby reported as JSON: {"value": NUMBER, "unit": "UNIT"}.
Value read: {"value": 68.34, "unit": "kWh"}
